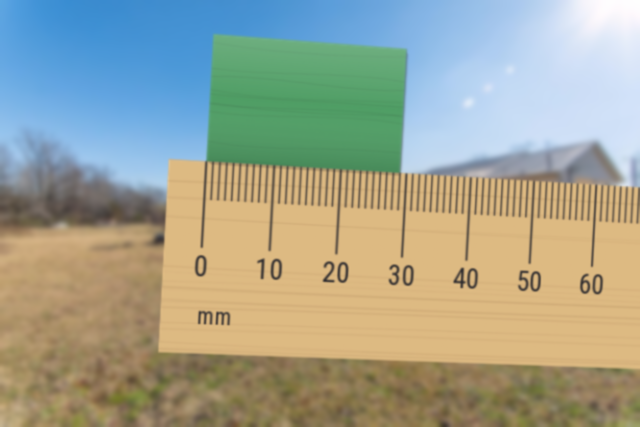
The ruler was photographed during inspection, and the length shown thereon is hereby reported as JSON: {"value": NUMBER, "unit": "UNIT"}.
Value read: {"value": 29, "unit": "mm"}
